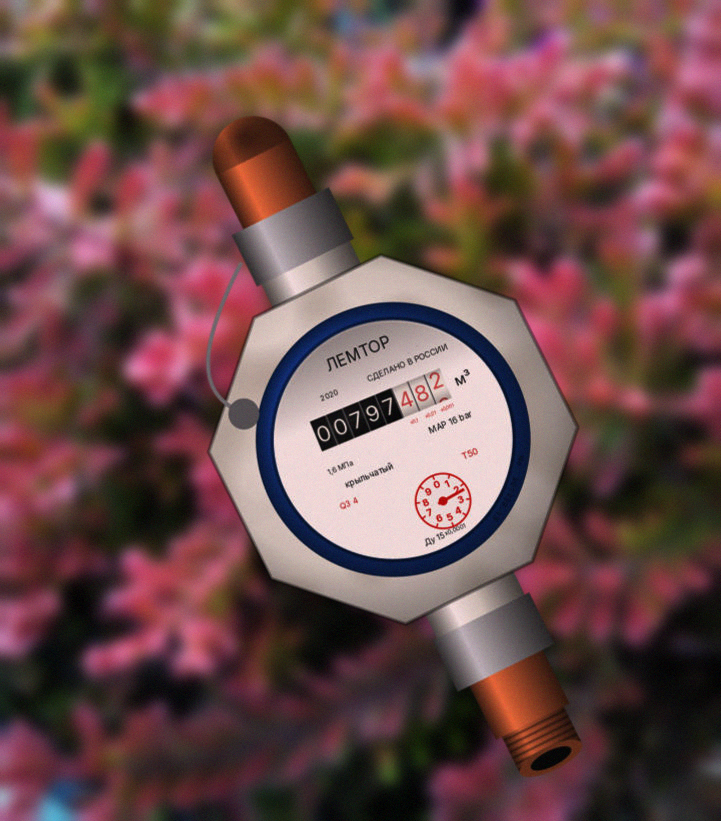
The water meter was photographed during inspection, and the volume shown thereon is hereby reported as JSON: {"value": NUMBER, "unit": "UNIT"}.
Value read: {"value": 797.4822, "unit": "m³"}
